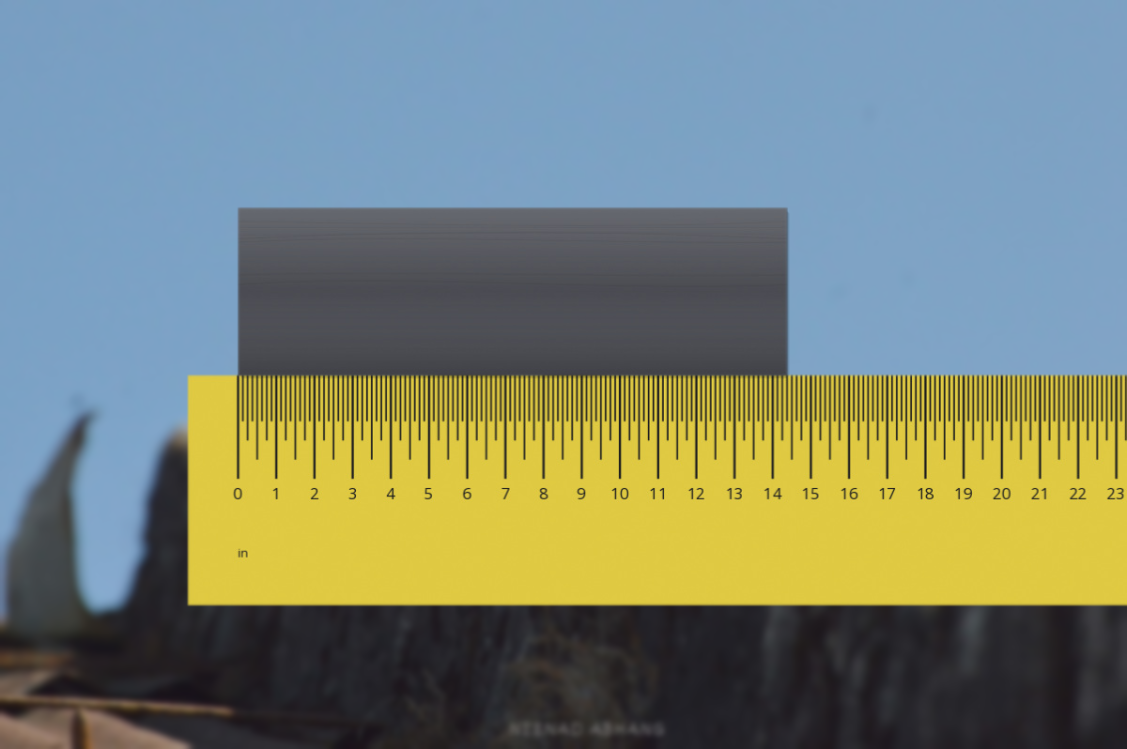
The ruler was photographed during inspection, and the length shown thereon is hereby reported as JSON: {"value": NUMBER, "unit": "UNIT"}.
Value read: {"value": 14.375, "unit": "in"}
